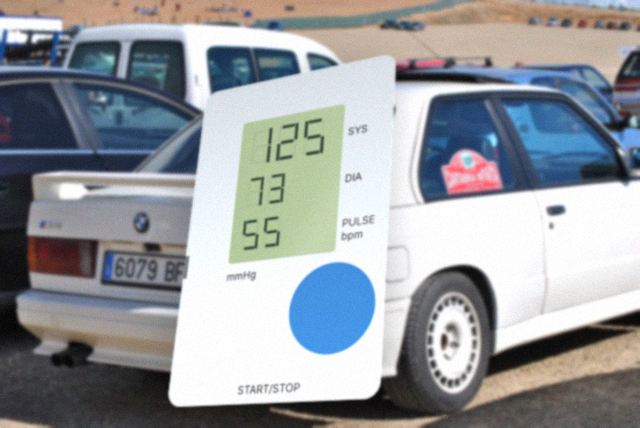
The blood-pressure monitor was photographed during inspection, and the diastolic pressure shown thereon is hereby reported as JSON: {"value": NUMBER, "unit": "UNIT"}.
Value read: {"value": 73, "unit": "mmHg"}
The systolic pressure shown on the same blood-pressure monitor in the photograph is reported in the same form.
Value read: {"value": 125, "unit": "mmHg"}
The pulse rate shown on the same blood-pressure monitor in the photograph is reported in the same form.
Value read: {"value": 55, "unit": "bpm"}
